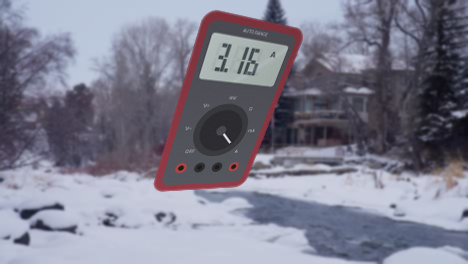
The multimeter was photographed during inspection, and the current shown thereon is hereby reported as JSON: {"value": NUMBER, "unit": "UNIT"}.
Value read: {"value": 3.16, "unit": "A"}
